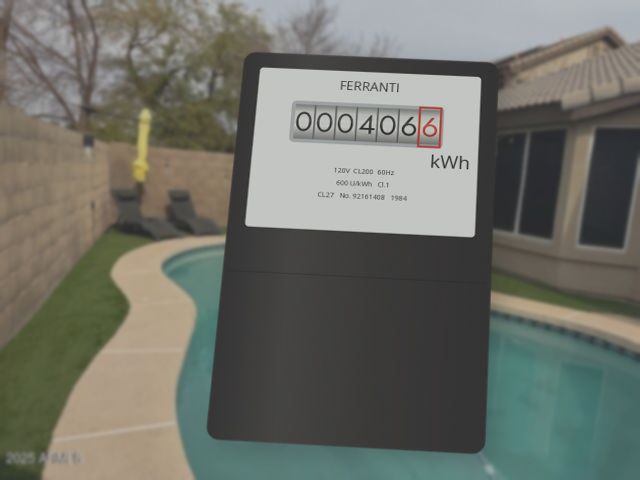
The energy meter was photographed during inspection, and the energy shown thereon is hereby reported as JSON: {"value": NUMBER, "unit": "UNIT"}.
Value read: {"value": 406.6, "unit": "kWh"}
